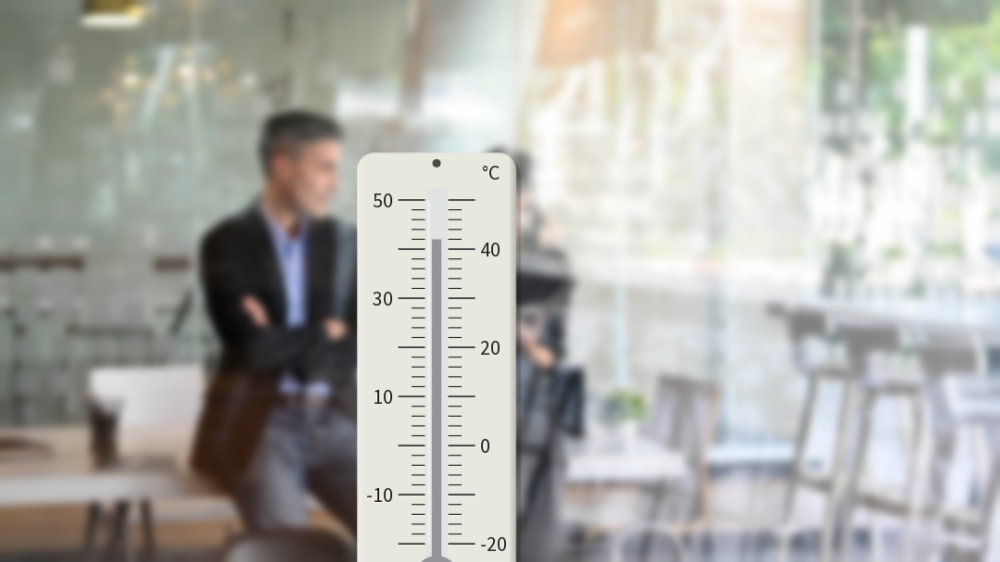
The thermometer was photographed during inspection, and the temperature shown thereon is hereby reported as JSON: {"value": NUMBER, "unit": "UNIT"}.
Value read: {"value": 42, "unit": "°C"}
